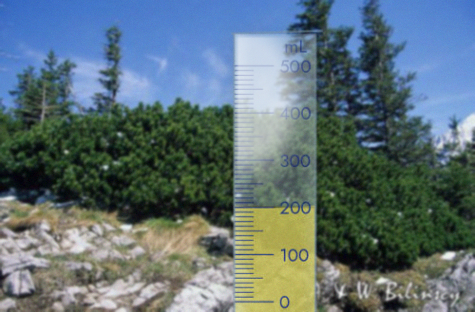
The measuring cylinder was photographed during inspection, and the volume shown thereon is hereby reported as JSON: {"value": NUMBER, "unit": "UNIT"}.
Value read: {"value": 200, "unit": "mL"}
